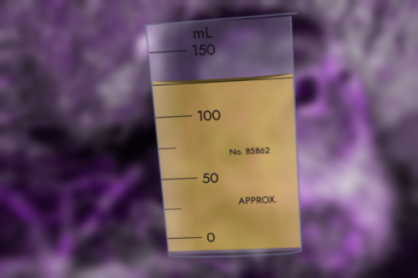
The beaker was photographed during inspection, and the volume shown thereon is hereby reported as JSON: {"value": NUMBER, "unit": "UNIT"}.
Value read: {"value": 125, "unit": "mL"}
